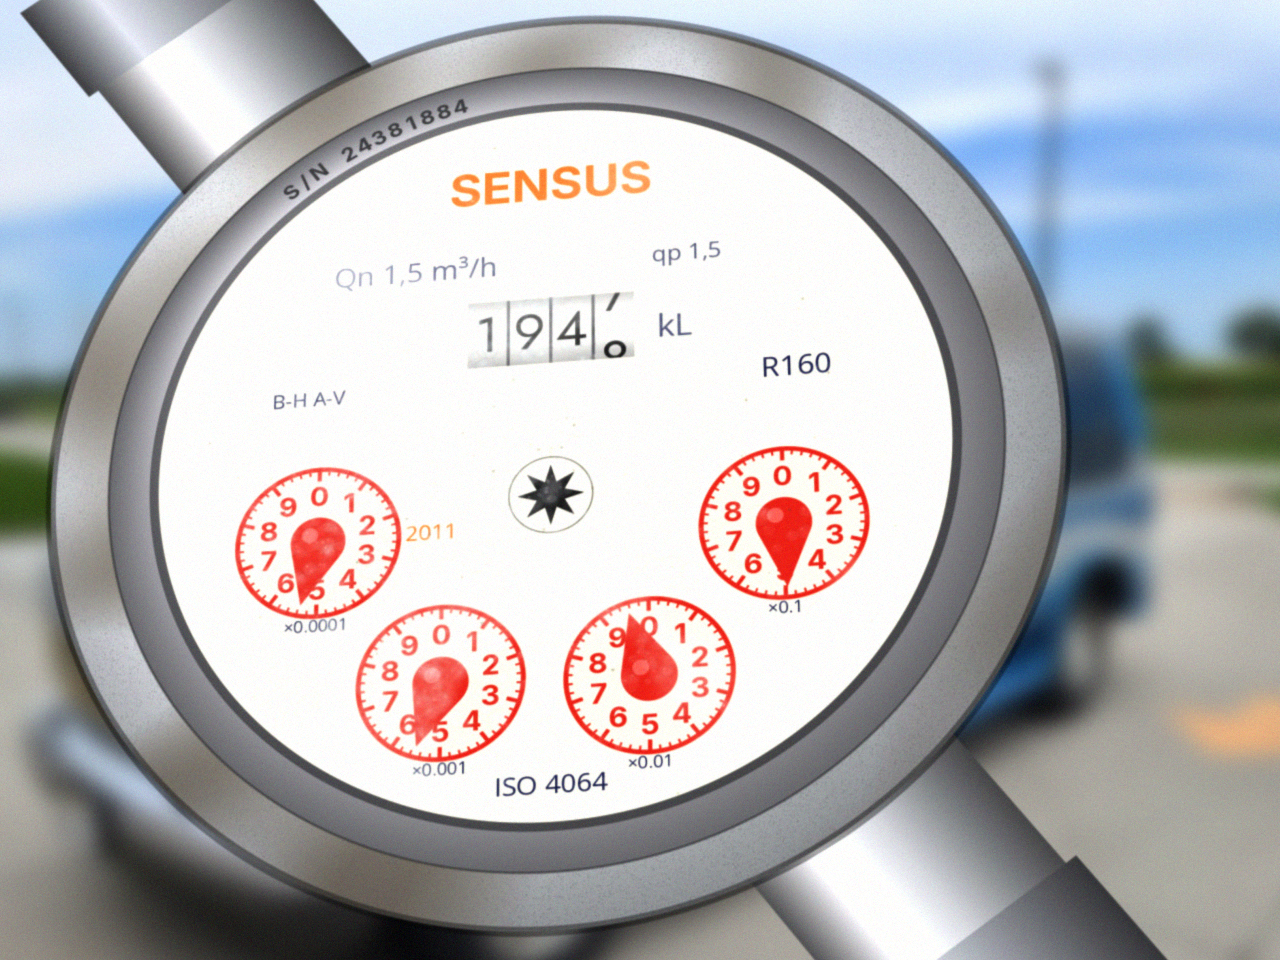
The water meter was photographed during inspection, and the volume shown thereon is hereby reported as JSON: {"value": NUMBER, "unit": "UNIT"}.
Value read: {"value": 1947.4955, "unit": "kL"}
